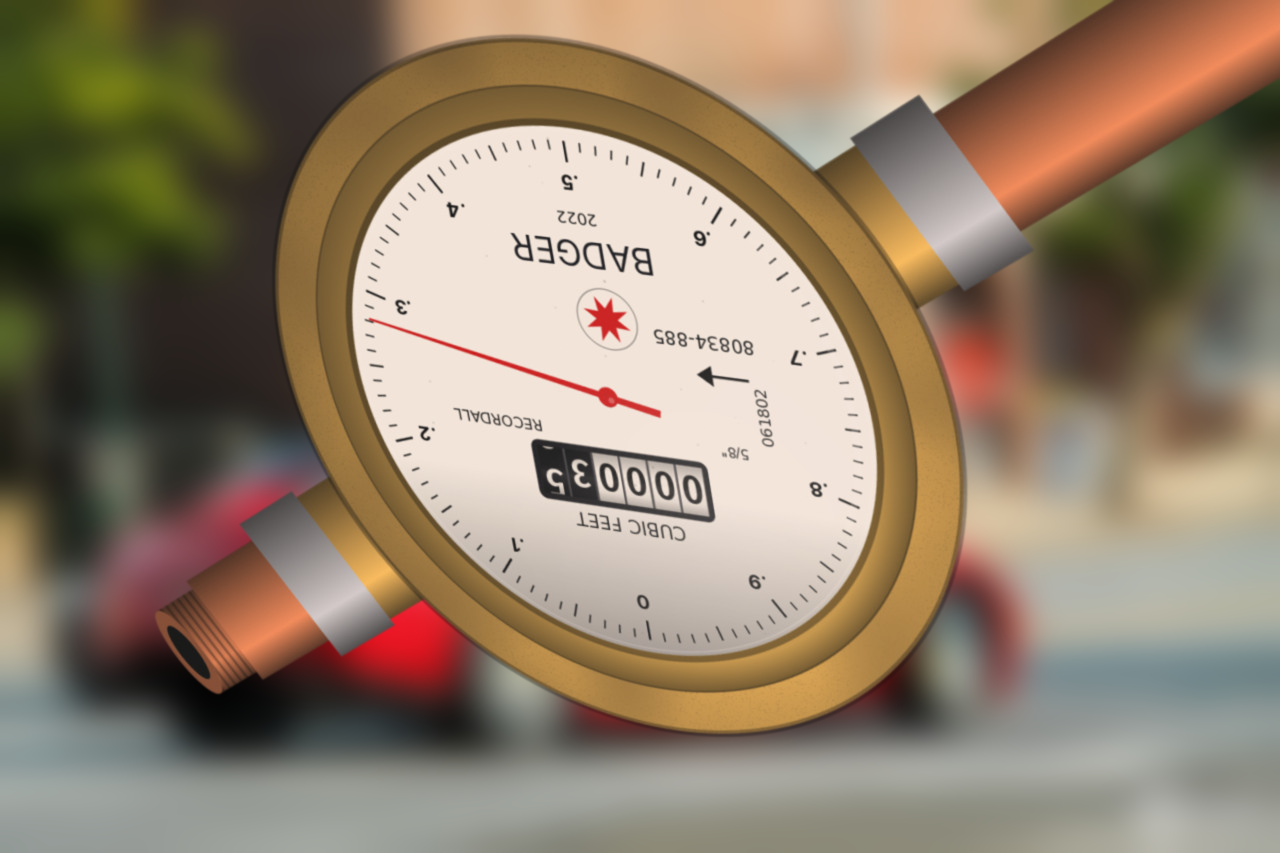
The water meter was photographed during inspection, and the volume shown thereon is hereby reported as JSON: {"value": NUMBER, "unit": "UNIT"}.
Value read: {"value": 35.28, "unit": "ft³"}
